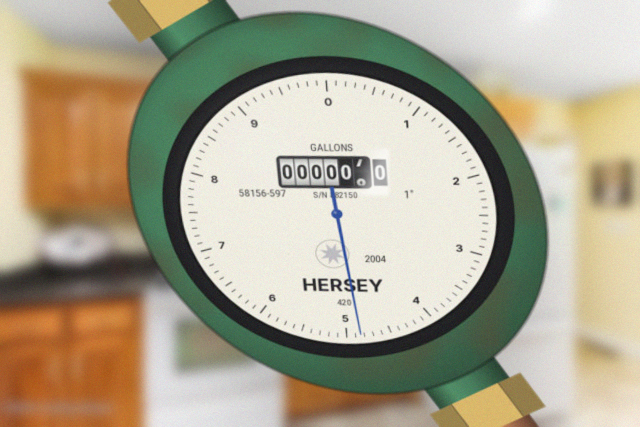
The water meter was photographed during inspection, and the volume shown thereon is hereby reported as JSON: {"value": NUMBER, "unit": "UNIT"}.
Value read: {"value": 74.8, "unit": "gal"}
